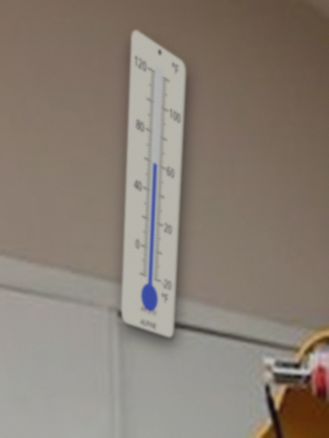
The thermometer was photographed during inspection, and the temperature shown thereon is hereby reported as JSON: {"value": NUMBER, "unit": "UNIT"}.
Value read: {"value": 60, "unit": "°F"}
